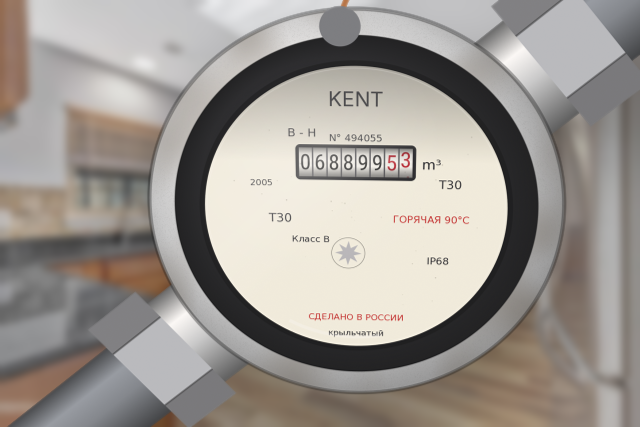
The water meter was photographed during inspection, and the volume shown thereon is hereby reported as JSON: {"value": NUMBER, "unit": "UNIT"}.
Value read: {"value": 68899.53, "unit": "m³"}
